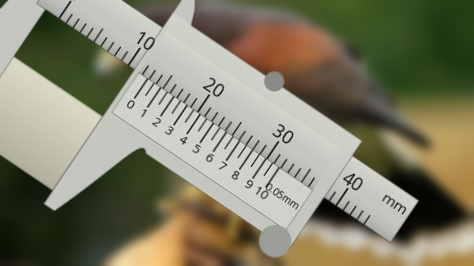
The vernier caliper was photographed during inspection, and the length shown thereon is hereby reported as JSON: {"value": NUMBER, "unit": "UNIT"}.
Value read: {"value": 12.8, "unit": "mm"}
